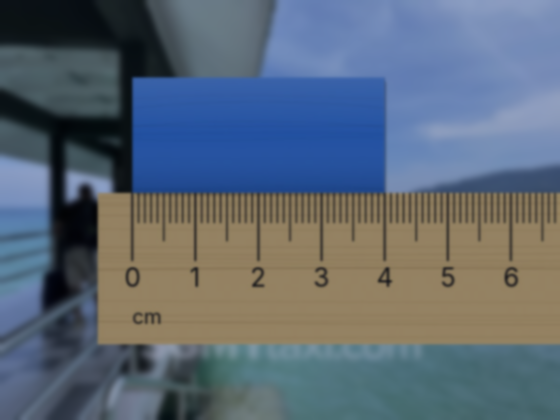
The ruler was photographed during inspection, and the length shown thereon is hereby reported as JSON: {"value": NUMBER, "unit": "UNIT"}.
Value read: {"value": 4, "unit": "cm"}
